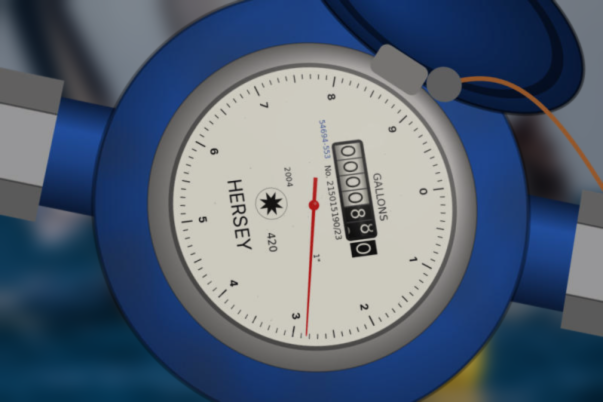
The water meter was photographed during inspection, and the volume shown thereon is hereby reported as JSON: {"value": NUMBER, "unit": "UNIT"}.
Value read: {"value": 882.8, "unit": "gal"}
